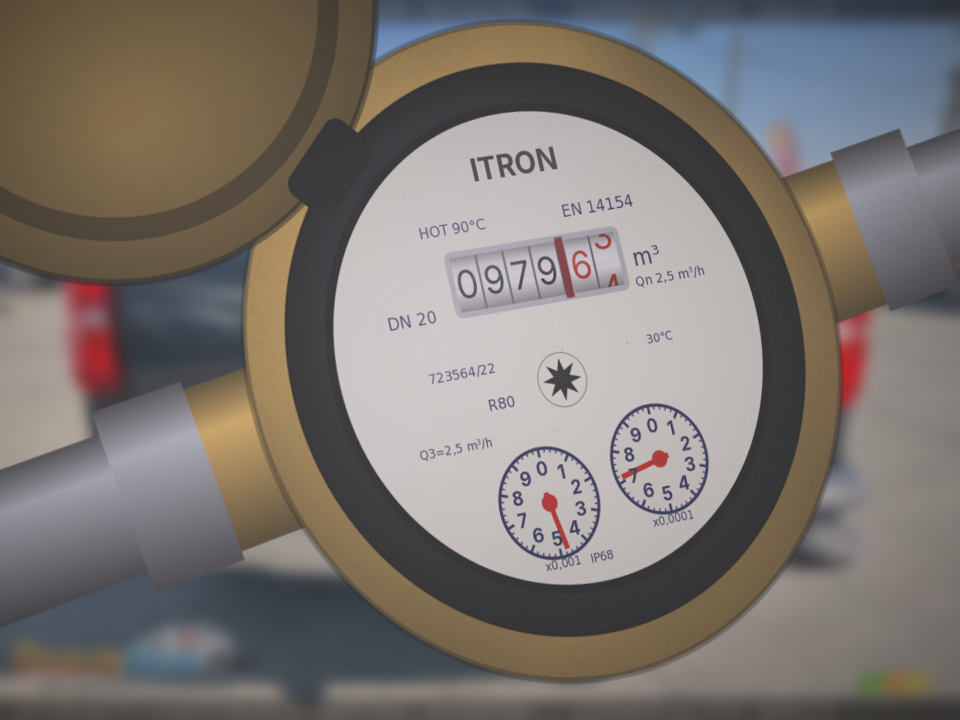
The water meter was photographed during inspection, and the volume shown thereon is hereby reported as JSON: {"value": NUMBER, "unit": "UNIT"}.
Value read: {"value": 979.6347, "unit": "m³"}
